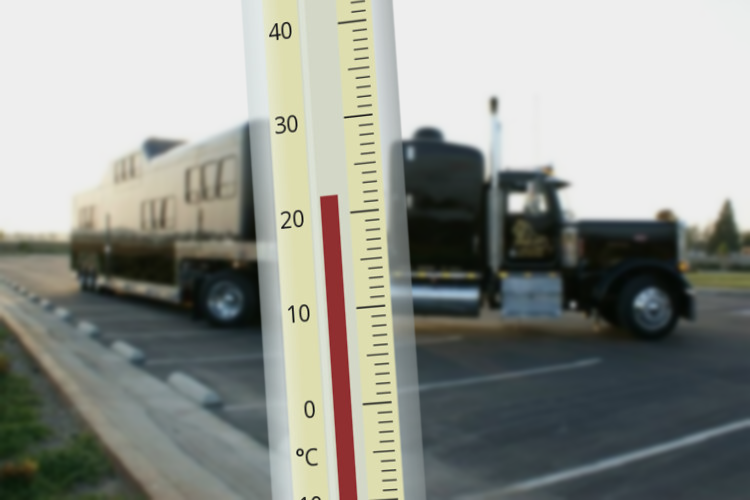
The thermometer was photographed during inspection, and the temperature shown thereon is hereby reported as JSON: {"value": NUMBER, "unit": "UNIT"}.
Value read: {"value": 22, "unit": "°C"}
